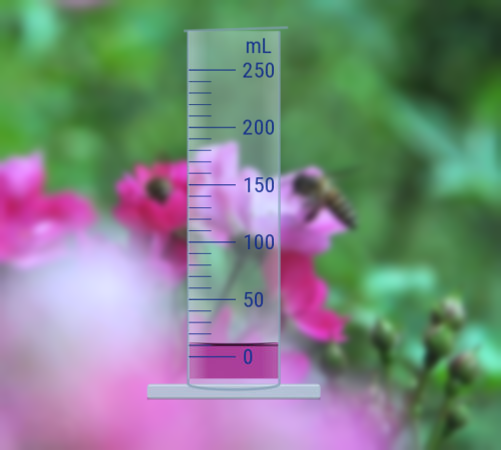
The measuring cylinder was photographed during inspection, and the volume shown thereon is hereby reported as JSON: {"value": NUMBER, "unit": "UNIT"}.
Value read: {"value": 10, "unit": "mL"}
